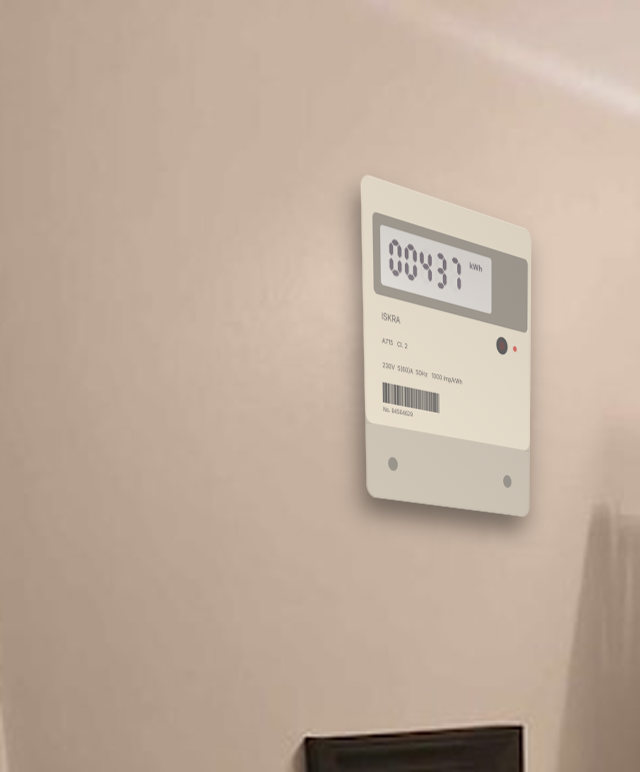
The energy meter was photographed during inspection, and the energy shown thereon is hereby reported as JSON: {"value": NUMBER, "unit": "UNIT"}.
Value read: {"value": 437, "unit": "kWh"}
